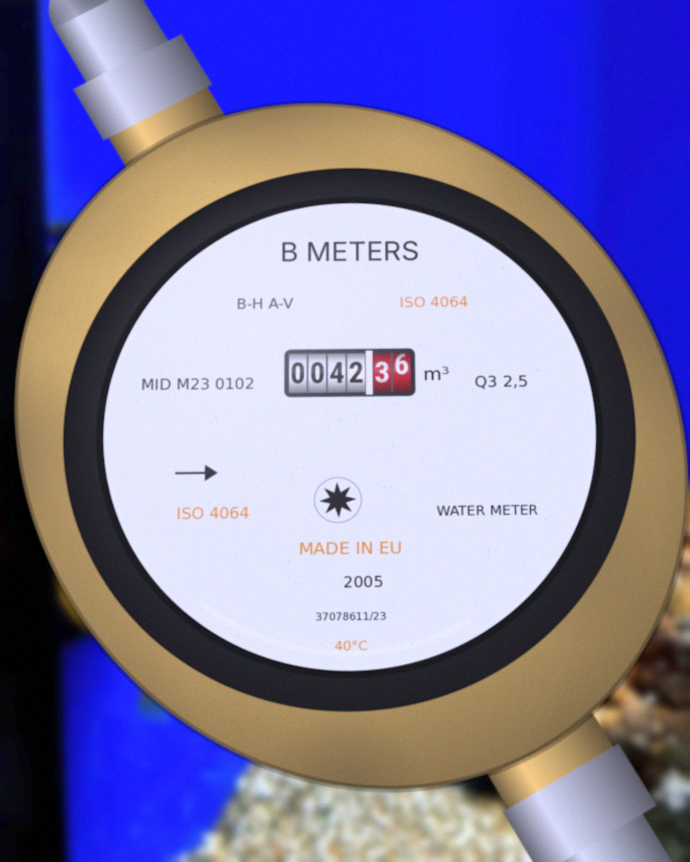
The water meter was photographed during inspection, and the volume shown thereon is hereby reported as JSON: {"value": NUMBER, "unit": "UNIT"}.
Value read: {"value": 42.36, "unit": "m³"}
